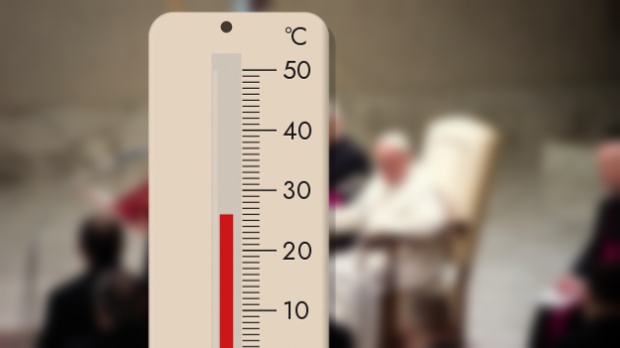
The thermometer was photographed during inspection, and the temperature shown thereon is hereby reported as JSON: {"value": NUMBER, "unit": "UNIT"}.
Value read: {"value": 26, "unit": "°C"}
